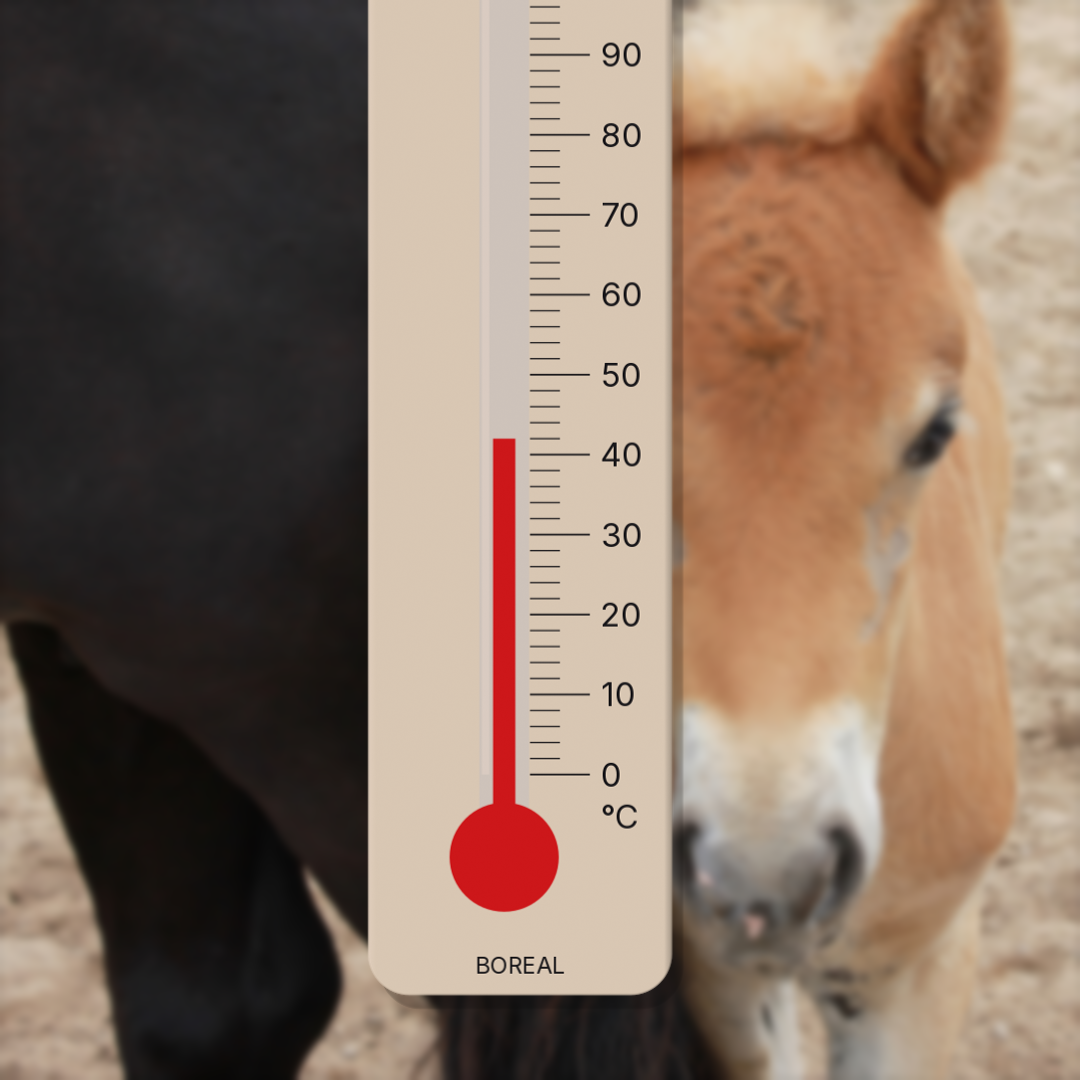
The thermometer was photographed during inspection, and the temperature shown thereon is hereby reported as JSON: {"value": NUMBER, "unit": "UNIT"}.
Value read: {"value": 42, "unit": "°C"}
